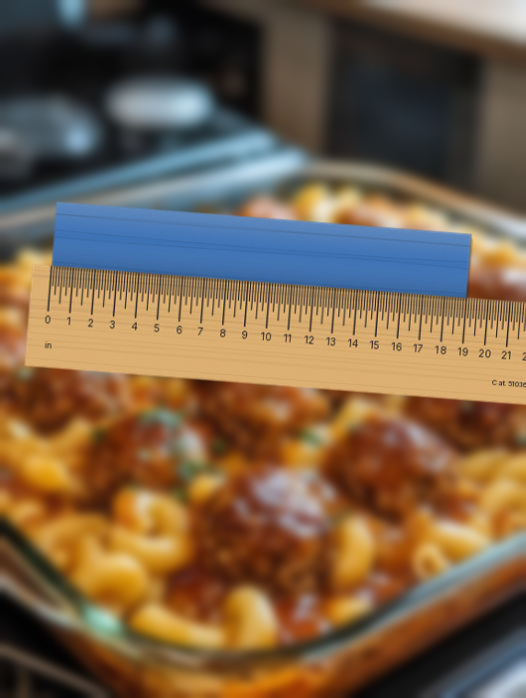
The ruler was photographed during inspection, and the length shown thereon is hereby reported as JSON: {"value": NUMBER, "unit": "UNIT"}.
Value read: {"value": 19, "unit": "in"}
